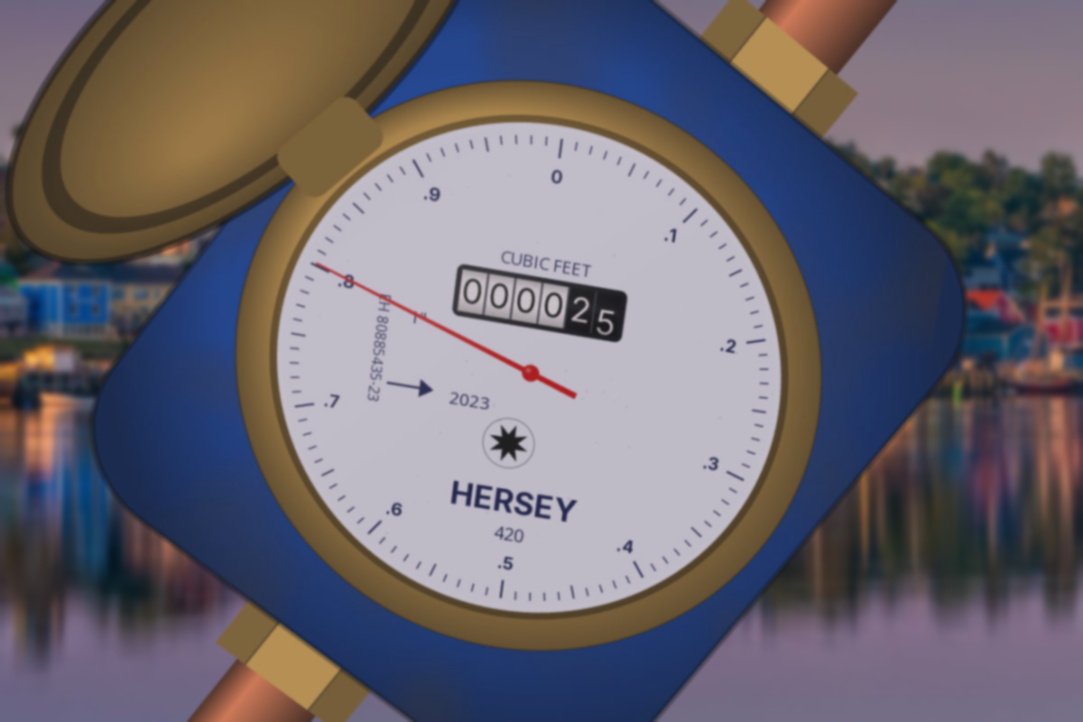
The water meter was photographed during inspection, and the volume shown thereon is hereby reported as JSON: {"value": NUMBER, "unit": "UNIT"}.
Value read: {"value": 24.80, "unit": "ft³"}
